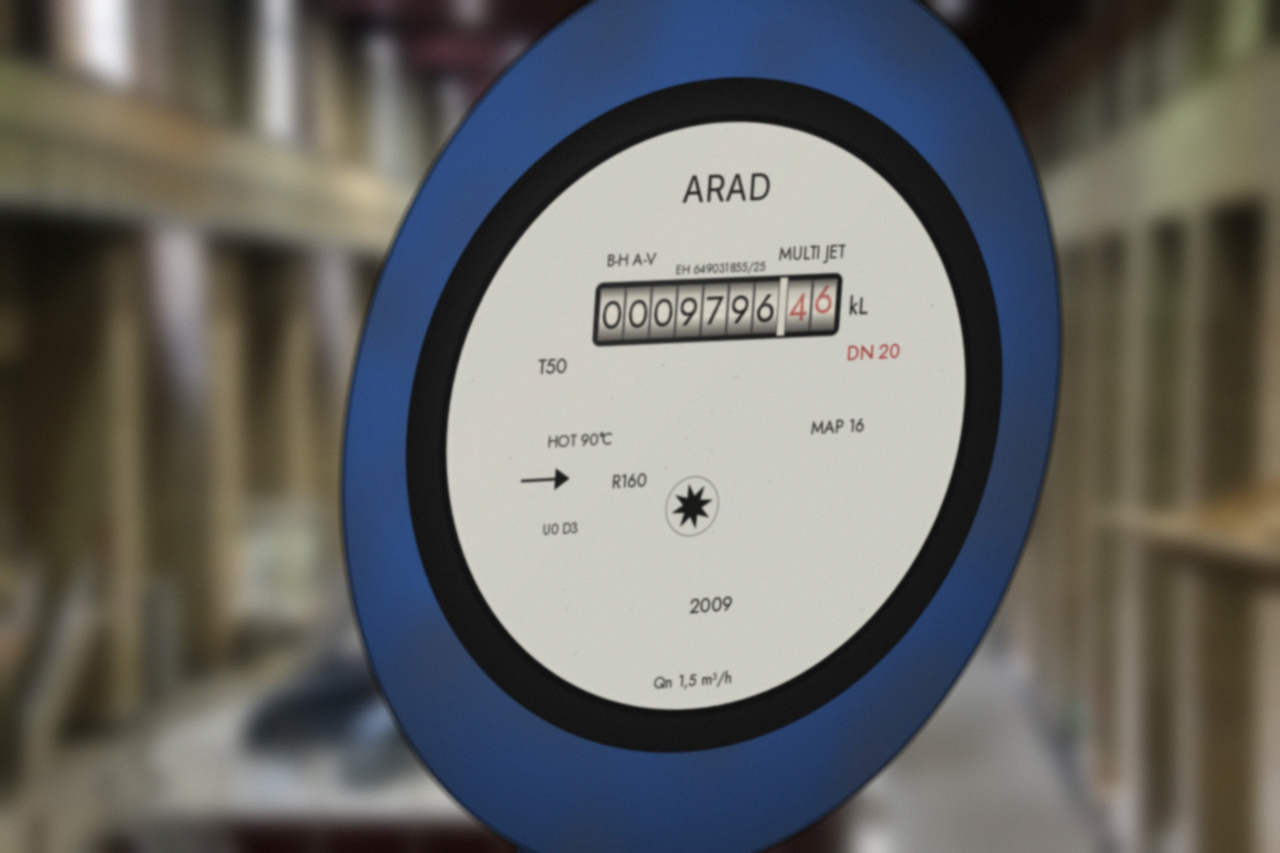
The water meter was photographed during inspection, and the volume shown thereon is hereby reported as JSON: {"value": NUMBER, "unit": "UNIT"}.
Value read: {"value": 9796.46, "unit": "kL"}
